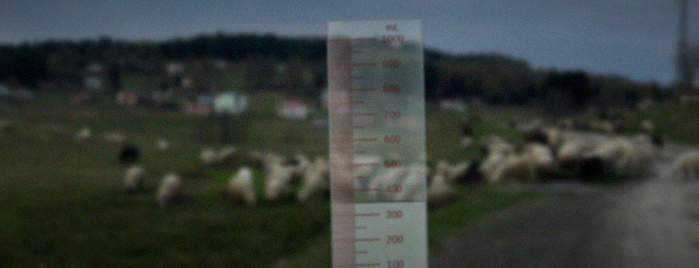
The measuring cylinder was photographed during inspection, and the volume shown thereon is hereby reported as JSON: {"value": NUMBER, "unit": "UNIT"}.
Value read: {"value": 350, "unit": "mL"}
